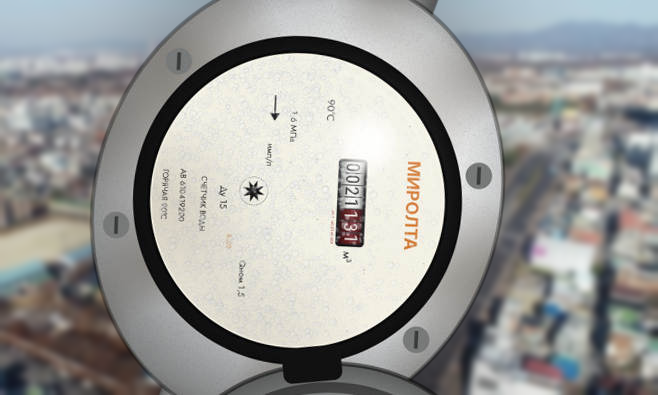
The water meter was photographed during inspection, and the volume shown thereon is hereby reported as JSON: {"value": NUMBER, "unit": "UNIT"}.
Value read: {"value": 21.131, "unit": "m³"}
